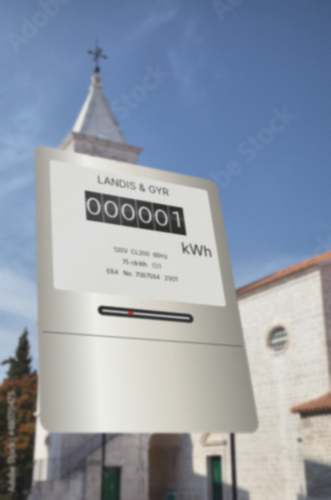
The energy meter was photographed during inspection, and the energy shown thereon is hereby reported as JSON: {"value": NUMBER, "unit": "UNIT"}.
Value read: {"value": 1, "unit": "kWh"}
